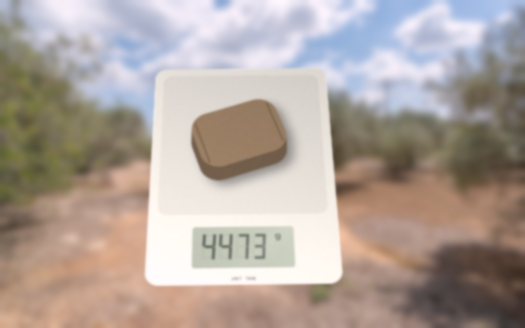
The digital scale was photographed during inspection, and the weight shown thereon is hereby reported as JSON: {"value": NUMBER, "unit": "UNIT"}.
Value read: {"value": 4473, "unit": "g"}
